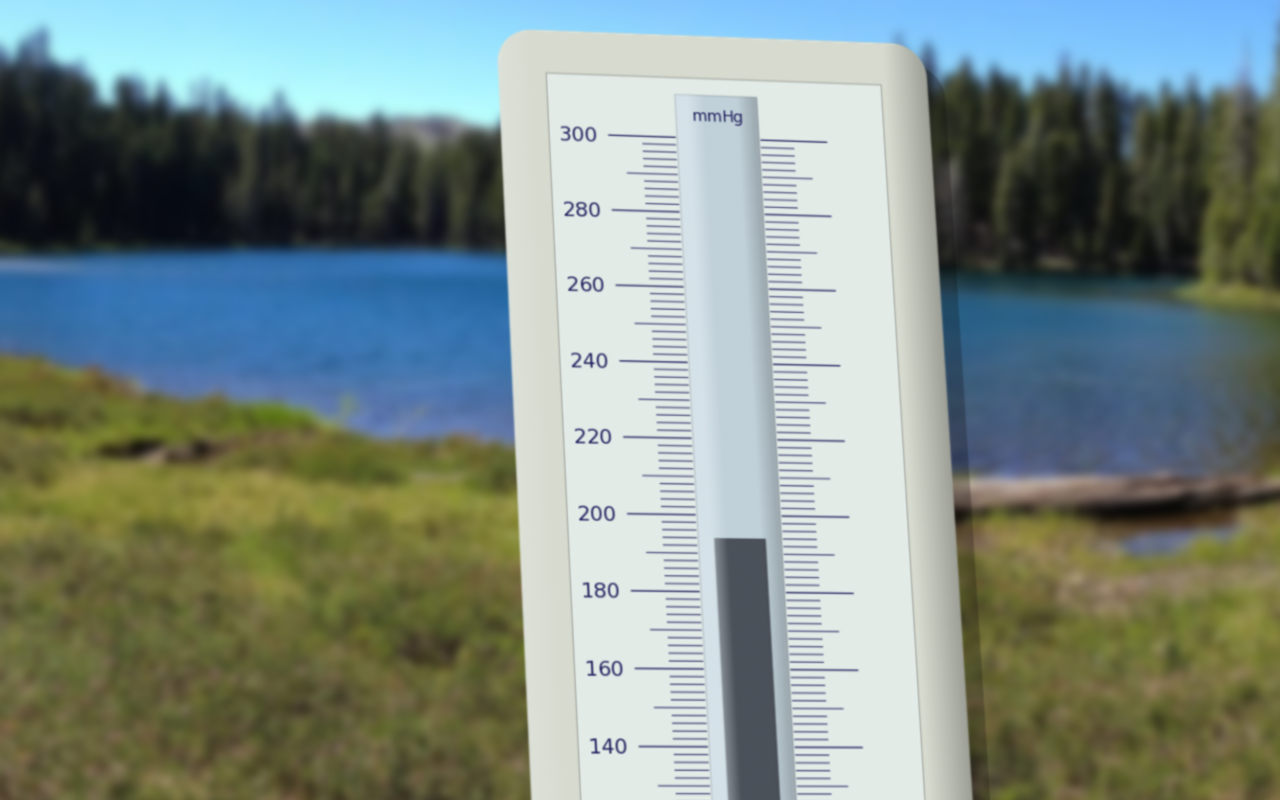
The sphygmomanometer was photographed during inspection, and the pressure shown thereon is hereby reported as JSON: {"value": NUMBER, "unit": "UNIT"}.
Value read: {"value": 194, "unit": "mmHg"}
